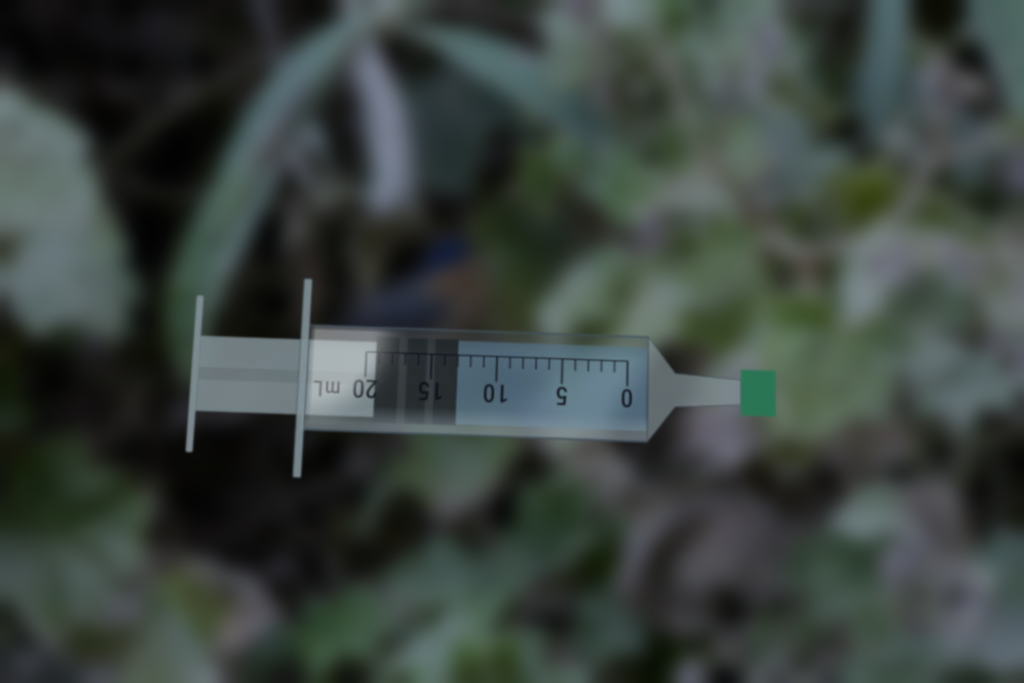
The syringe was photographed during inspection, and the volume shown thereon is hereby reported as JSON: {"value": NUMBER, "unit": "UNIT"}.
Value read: {"value": 13, "unit": "mL"}
